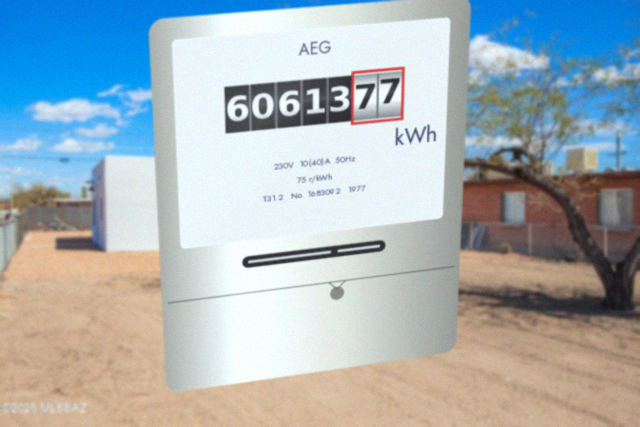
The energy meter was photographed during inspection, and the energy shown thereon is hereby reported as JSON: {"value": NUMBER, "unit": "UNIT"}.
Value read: {"value": 60613.77, "unit": "kWh"}
